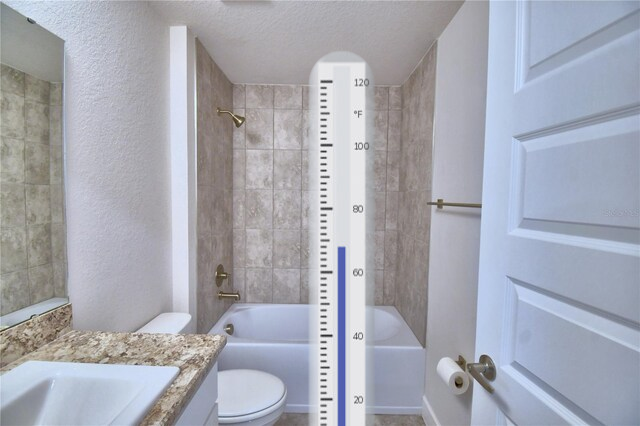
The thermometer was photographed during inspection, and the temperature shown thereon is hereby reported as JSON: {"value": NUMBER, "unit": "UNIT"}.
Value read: {"value": 68, "unit": "°F"}
